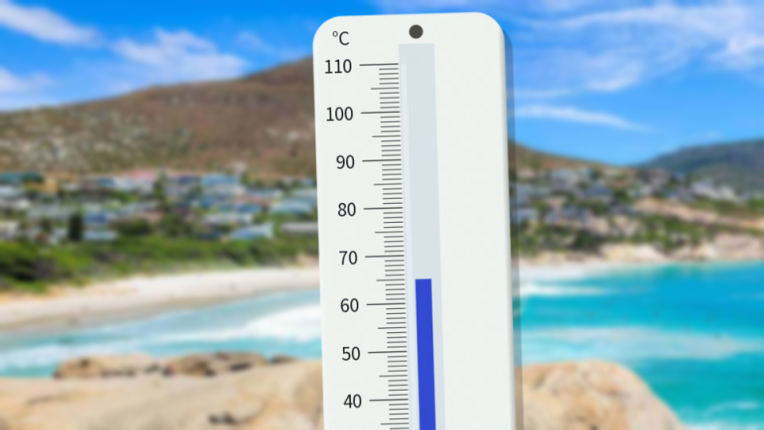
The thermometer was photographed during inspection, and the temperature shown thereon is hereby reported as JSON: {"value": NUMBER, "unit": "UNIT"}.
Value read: {"value": 65, "unit": "°C"}
